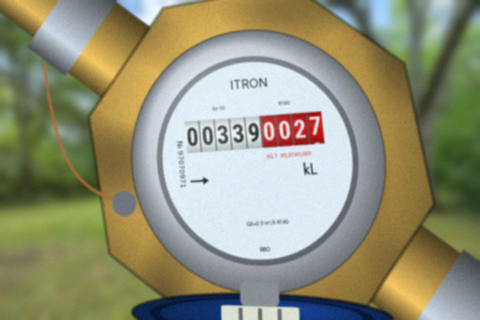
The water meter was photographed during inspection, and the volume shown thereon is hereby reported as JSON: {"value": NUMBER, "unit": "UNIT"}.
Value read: {"value": 339.0027, "unit": "kL"}
